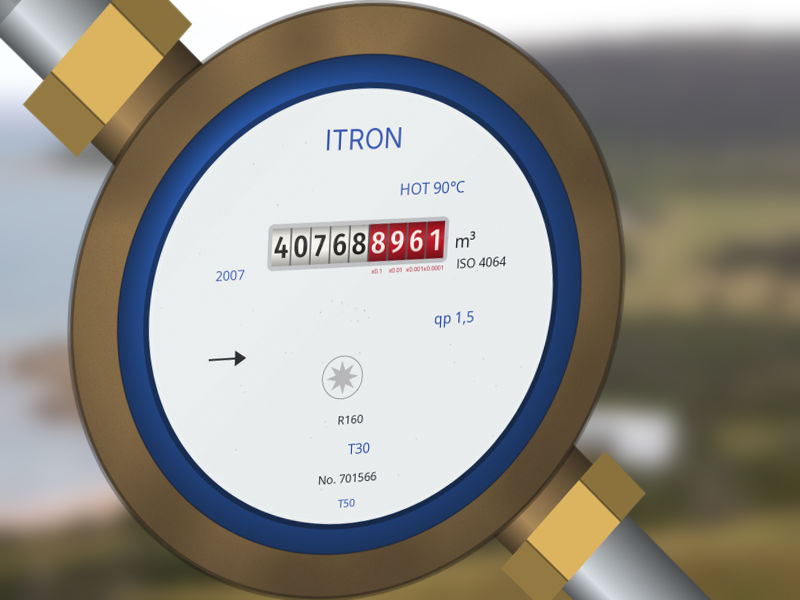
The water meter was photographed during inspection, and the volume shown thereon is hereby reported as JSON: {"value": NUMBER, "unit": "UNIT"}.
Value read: {"value": 40768.8961, "unit": "m³"}
